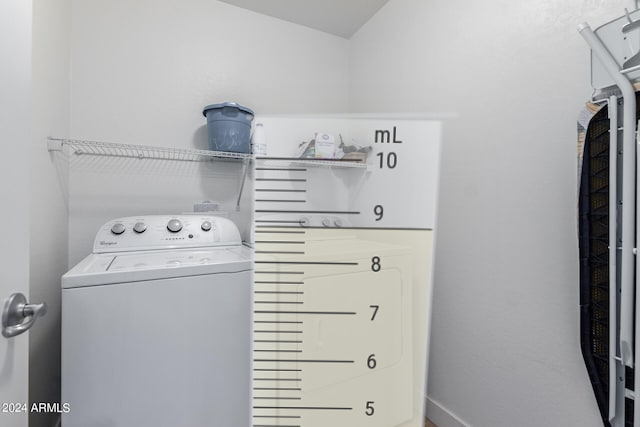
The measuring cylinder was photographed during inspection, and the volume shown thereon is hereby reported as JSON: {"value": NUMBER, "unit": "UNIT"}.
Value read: {"value": 8.7, "unit": "mL"}
